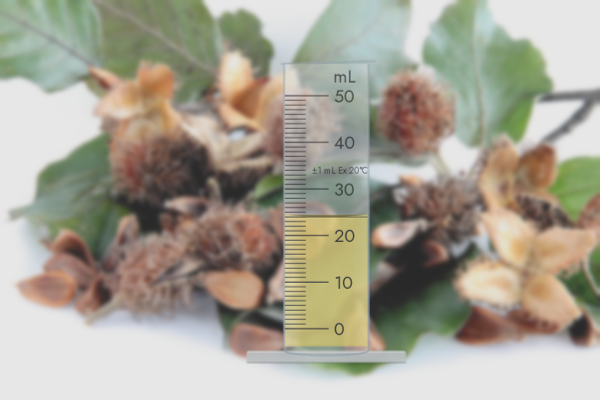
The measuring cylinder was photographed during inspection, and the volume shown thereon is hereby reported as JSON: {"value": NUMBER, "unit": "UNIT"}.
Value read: {"value": 24, "unit": "mL"}
